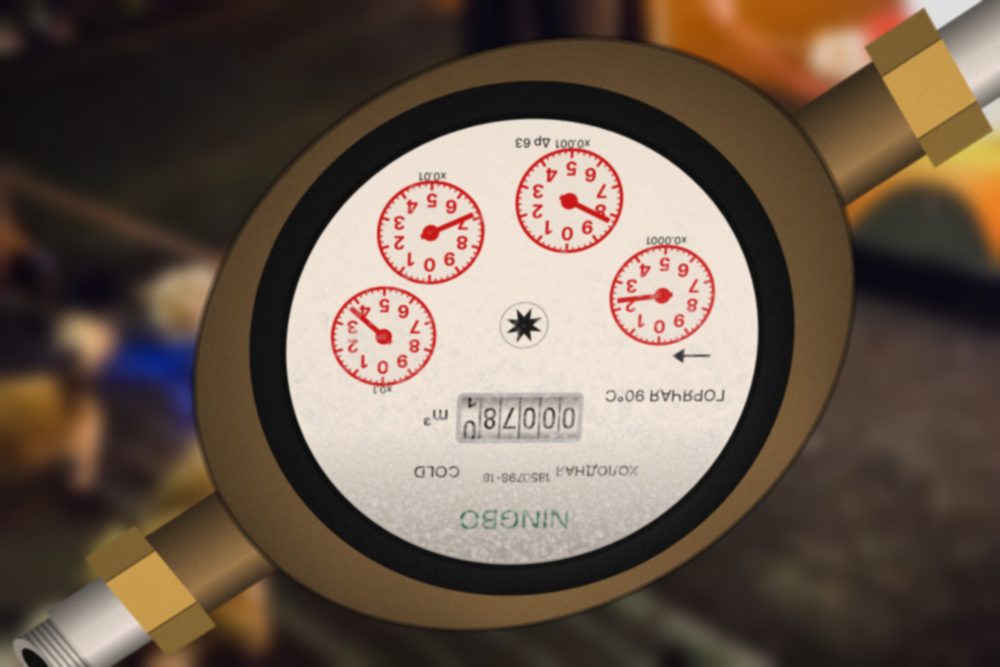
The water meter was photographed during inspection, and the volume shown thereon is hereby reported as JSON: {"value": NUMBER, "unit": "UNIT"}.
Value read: {"value": 780.3682, "unit": "m³"}
